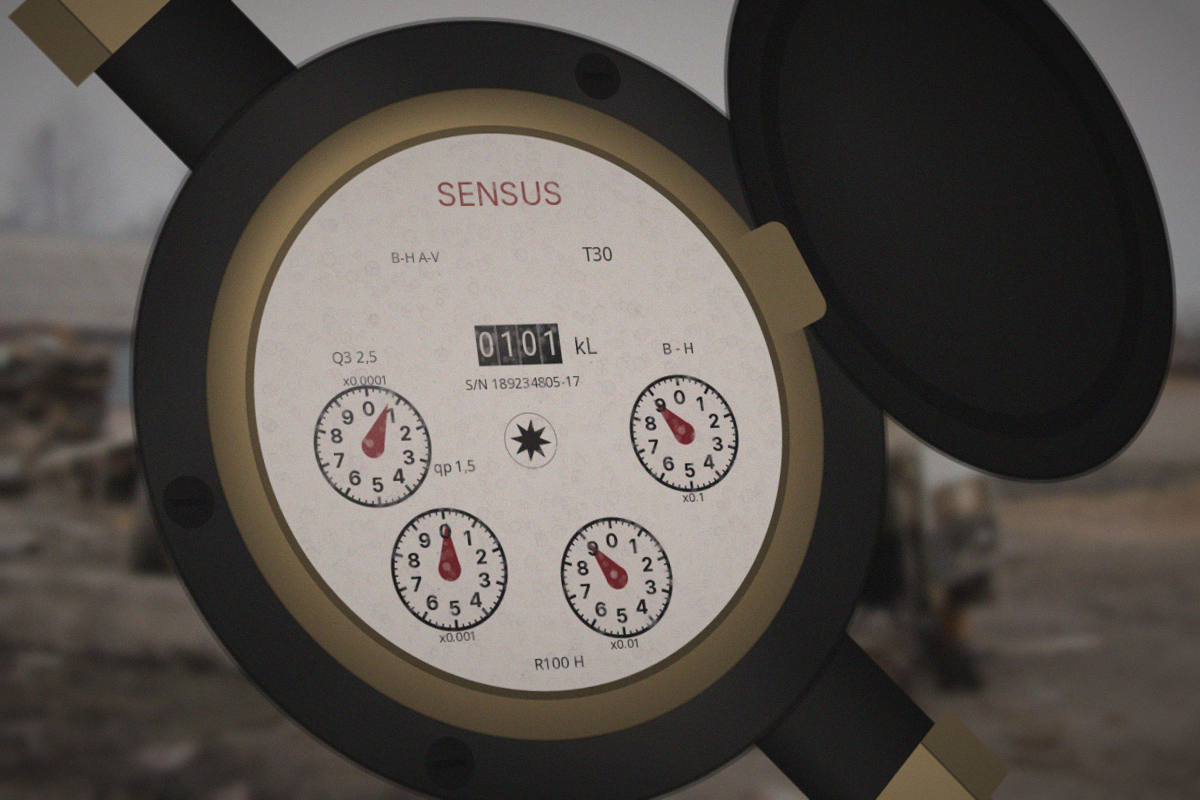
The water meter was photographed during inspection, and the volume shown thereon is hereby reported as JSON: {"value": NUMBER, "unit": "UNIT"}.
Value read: {"value": 101.8900, "unit": "kL"}
